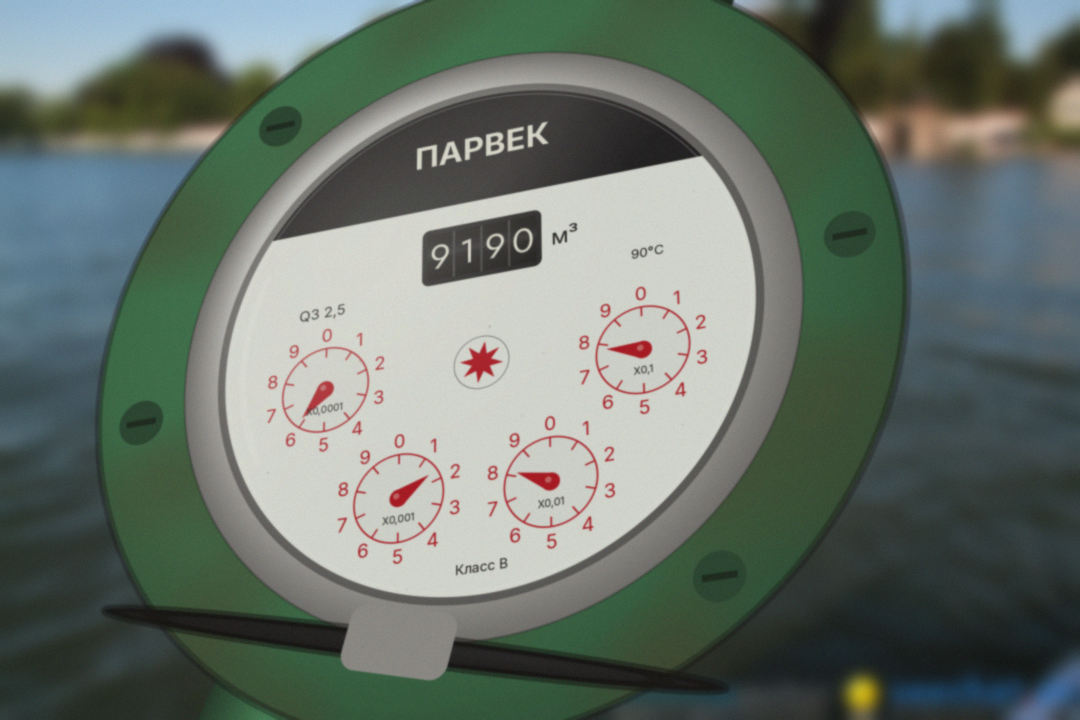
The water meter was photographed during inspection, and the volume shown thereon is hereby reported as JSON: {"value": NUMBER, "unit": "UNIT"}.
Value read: {"value": 9190.7816, "unit": "m³"}
